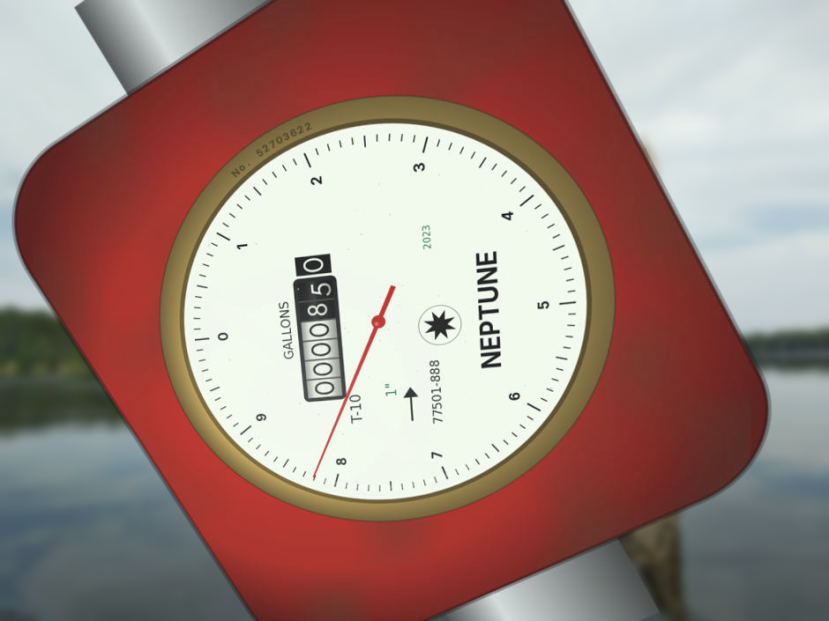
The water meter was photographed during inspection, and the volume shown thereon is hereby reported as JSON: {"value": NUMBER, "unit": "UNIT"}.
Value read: {"value": 848.2, "unit": "gal"}
